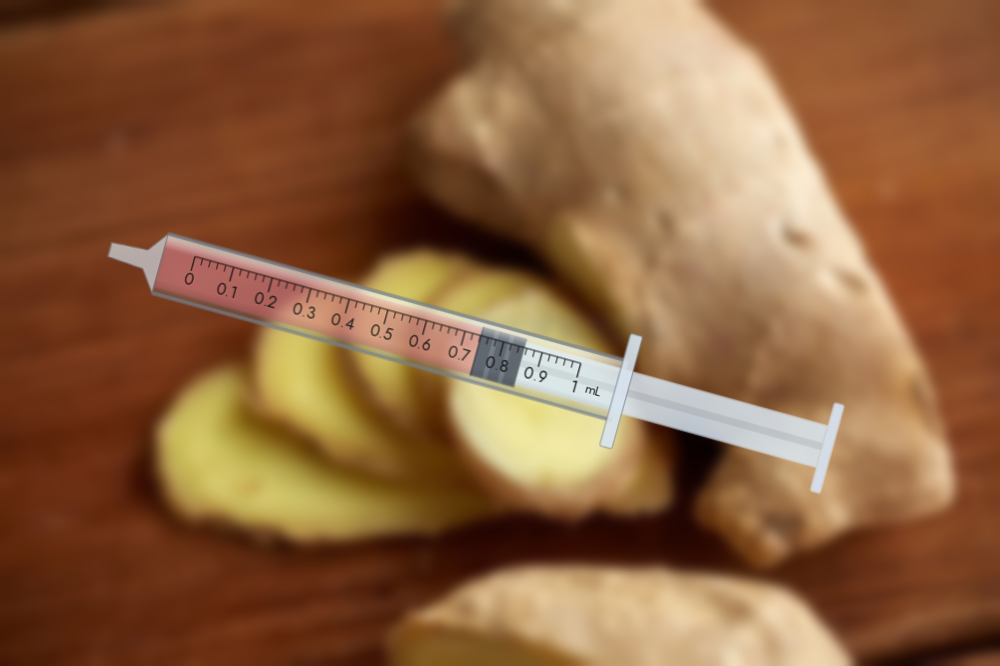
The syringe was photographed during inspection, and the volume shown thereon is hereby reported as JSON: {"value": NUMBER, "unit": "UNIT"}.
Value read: {"value": 0.74, "unit": "mL"}
